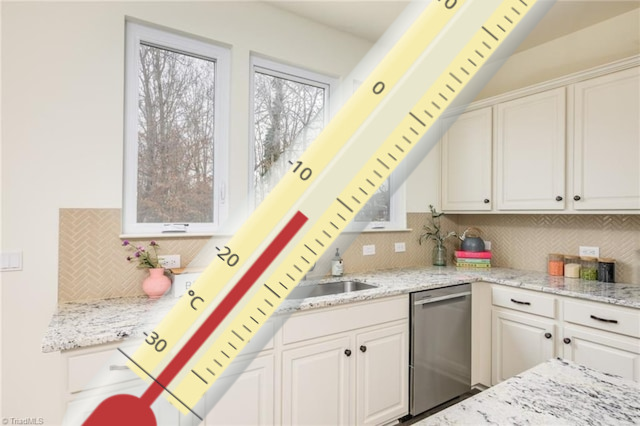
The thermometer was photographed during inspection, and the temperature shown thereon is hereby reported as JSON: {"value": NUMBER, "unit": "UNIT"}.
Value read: {"value": -13, "unit": "°C"}
